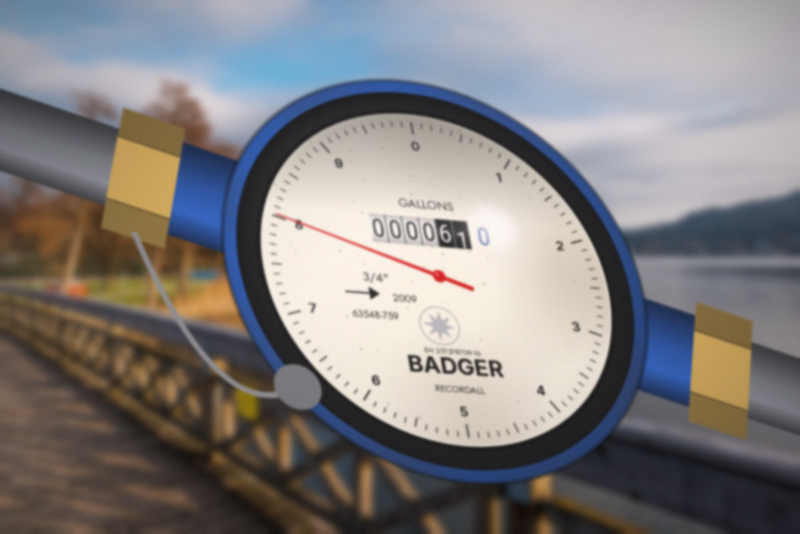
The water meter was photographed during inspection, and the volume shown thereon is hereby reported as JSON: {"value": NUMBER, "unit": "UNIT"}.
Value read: {"value": 608.0, "unit": "gal"}
